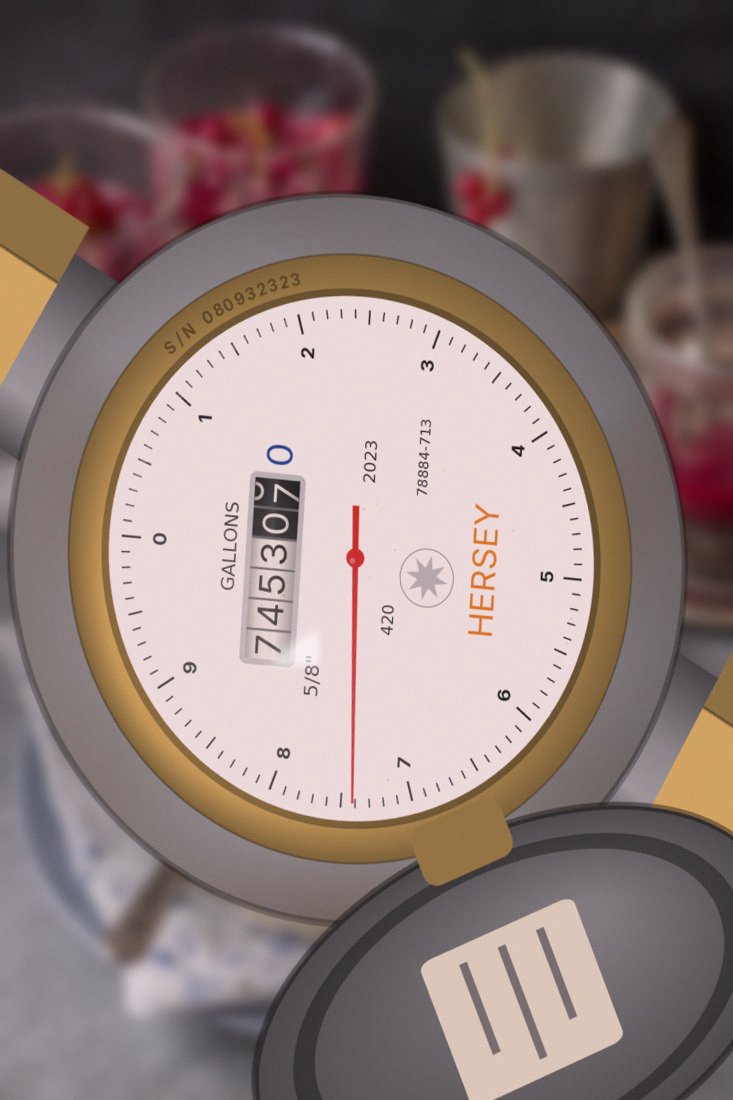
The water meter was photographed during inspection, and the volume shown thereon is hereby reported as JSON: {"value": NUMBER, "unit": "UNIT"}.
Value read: {"value": 7453067.4, "unit": "gal"}
